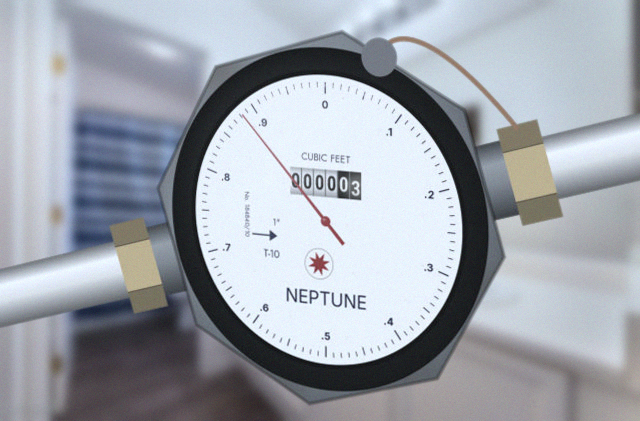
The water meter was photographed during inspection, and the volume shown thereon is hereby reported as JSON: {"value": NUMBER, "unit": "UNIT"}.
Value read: {"value": 2.88, "unit": "ft³"}
